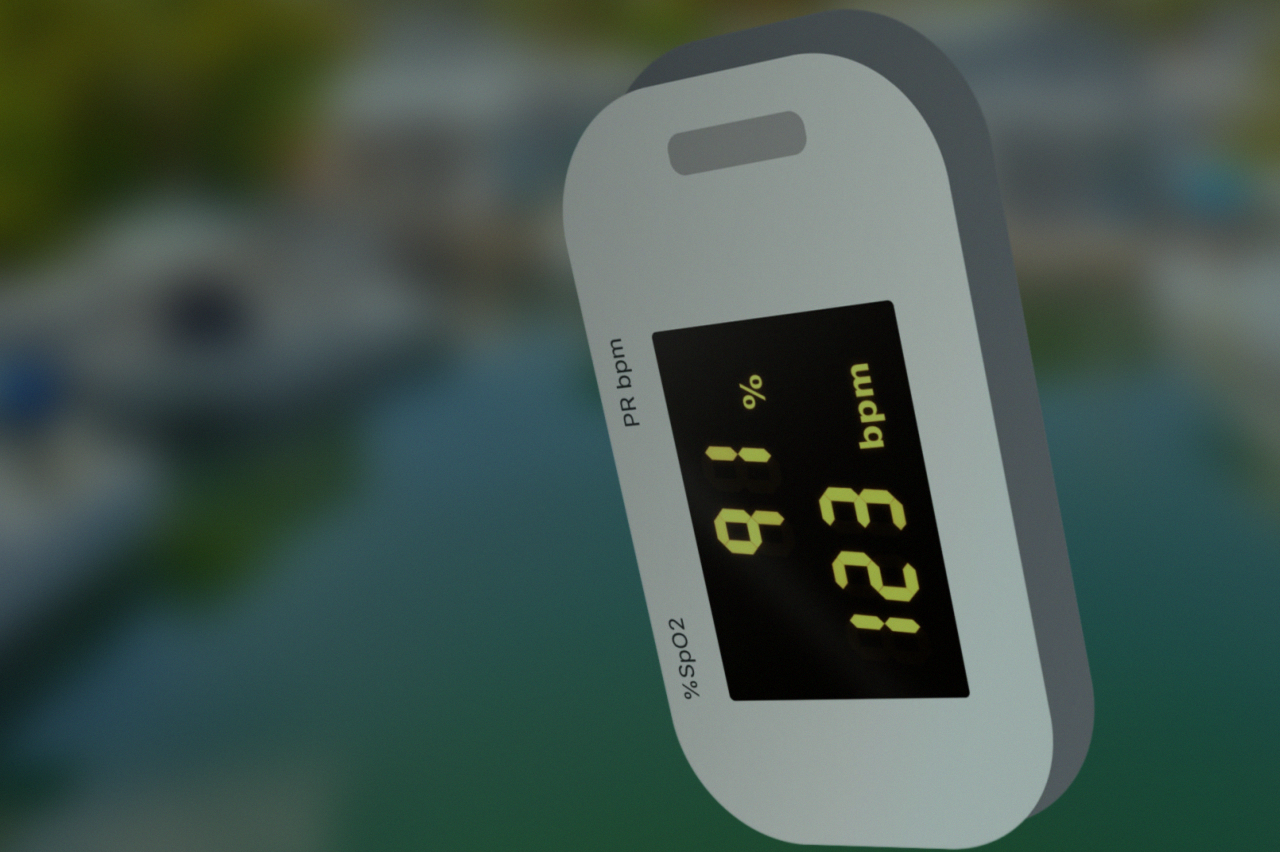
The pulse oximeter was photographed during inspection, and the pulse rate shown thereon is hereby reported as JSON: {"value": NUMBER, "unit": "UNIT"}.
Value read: {"value": 123, "unit": "bpm"}
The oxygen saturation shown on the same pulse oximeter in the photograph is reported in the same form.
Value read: {"value": 91, "unit": "%"}
